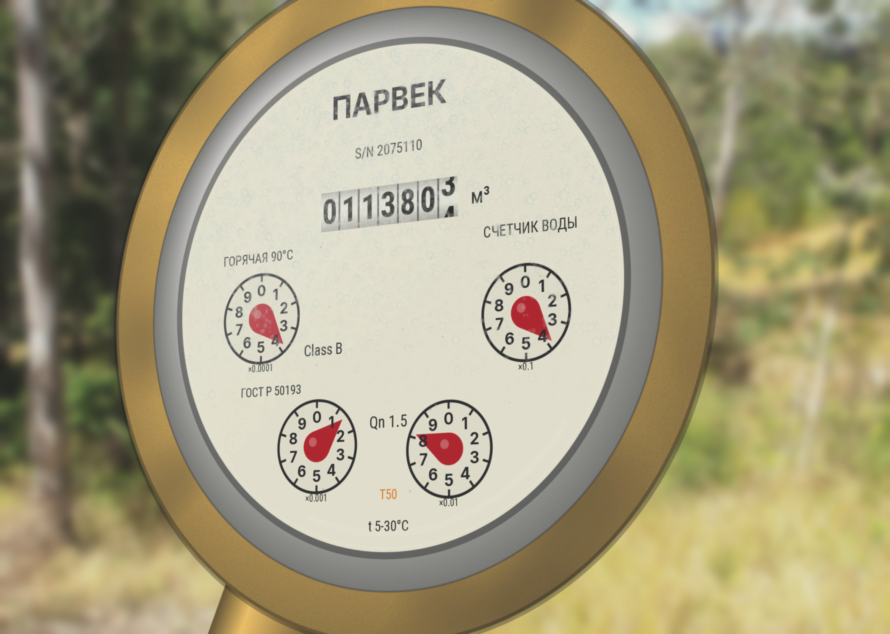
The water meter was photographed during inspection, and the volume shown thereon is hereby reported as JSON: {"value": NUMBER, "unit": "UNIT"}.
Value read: {"value": 113803.3813, "unit": "m³"}
